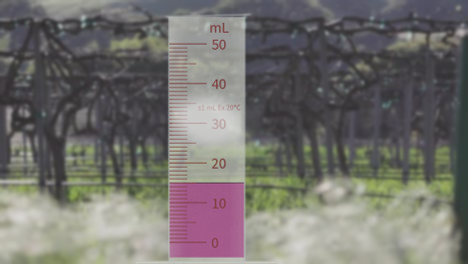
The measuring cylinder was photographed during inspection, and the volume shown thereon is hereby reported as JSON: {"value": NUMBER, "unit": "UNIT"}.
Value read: {"value": 15, "unit": "mL"}
